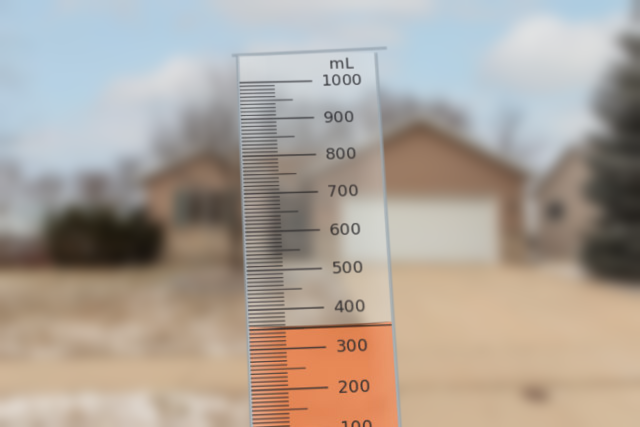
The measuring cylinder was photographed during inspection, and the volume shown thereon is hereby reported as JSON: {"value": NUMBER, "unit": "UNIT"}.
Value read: {"value": 350, "unit": "mL"}
